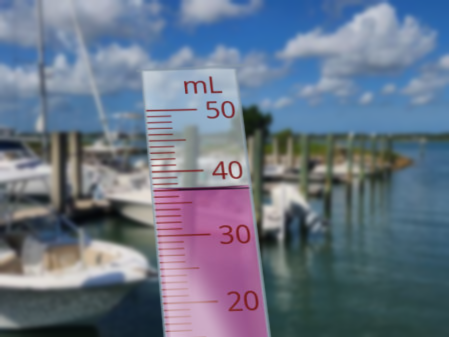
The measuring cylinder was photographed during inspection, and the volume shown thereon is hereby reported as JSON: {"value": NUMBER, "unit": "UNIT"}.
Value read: {"value": 37, "unit": "mL"}
